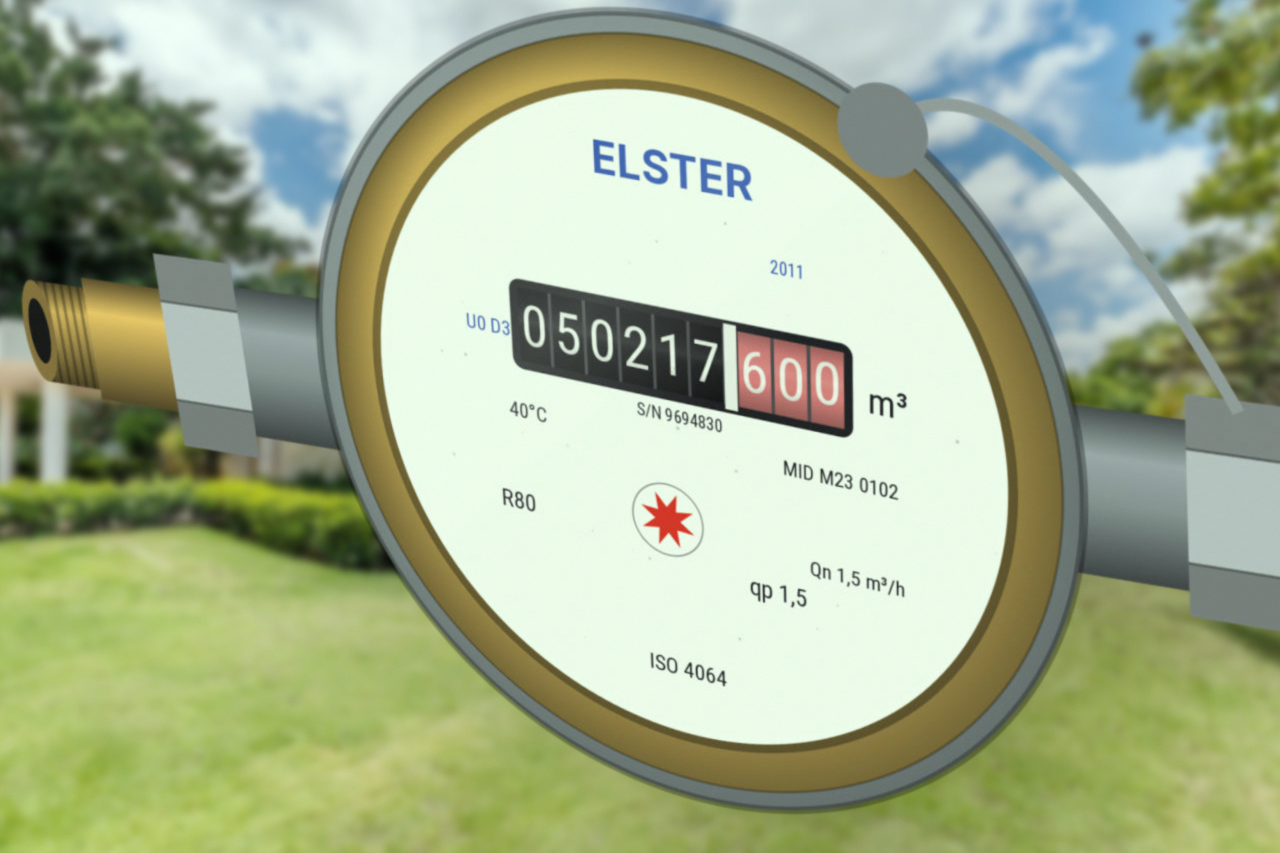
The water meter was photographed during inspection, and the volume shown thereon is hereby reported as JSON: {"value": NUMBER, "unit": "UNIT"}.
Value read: {"value": 50217.600, "unit": "m³"}
